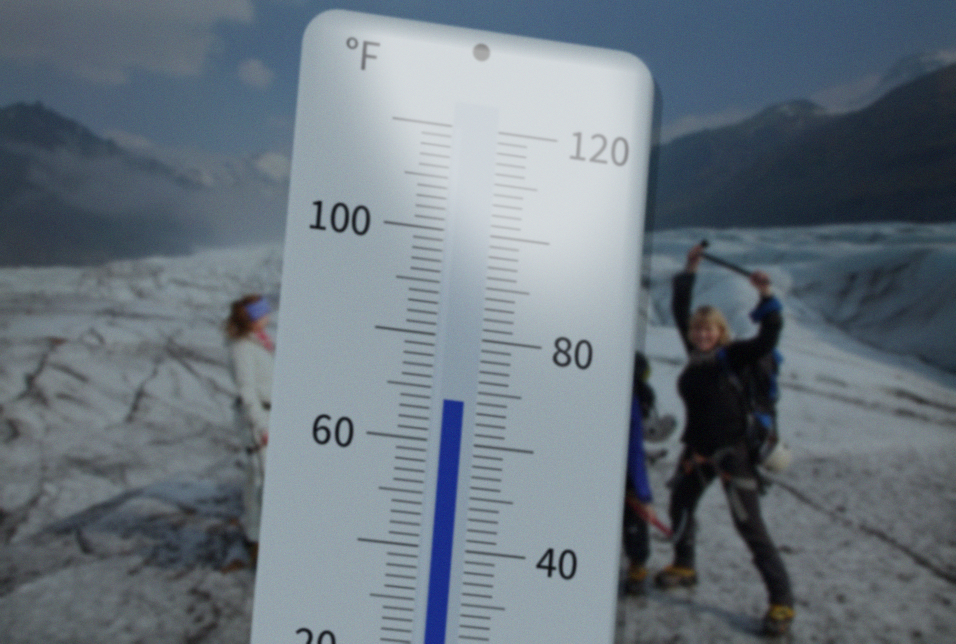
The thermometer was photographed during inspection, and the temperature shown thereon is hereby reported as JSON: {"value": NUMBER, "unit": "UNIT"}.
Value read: {"value": 68, "unit": "°F"}
